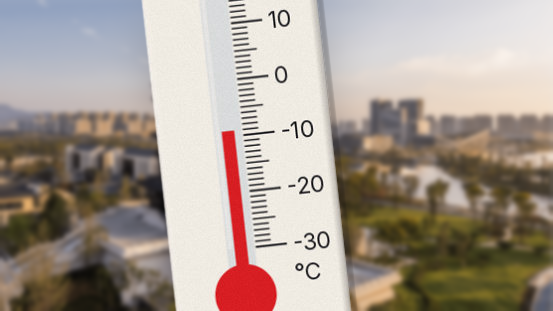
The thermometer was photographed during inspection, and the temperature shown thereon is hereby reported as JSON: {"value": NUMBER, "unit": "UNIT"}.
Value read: {"value": -9, "unit": "°C"}
